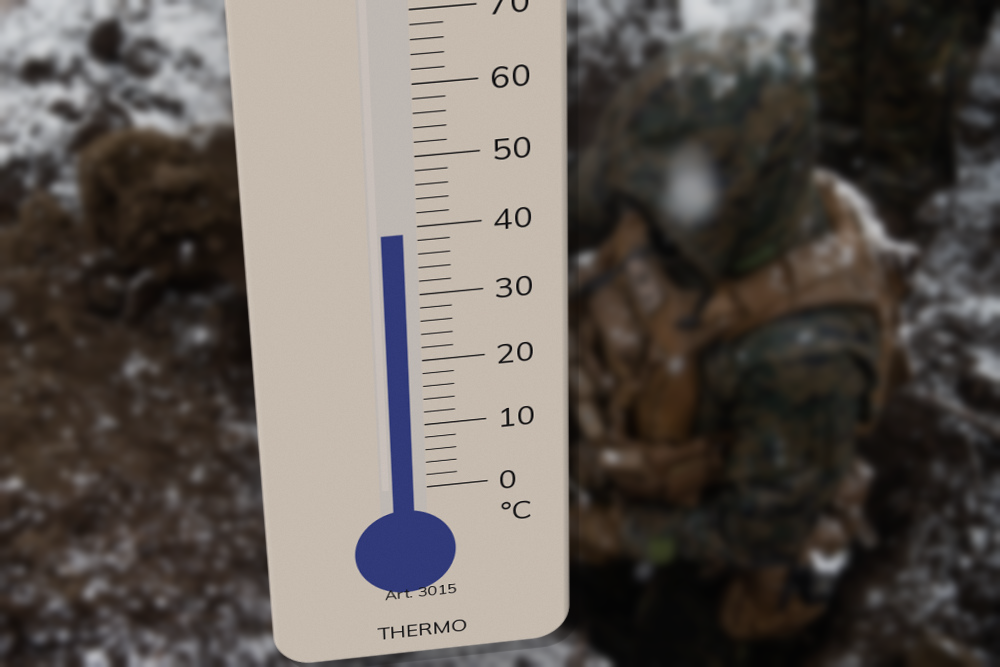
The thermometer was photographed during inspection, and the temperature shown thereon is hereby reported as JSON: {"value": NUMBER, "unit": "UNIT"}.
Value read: {"value": 39, "unit": "°C"}
